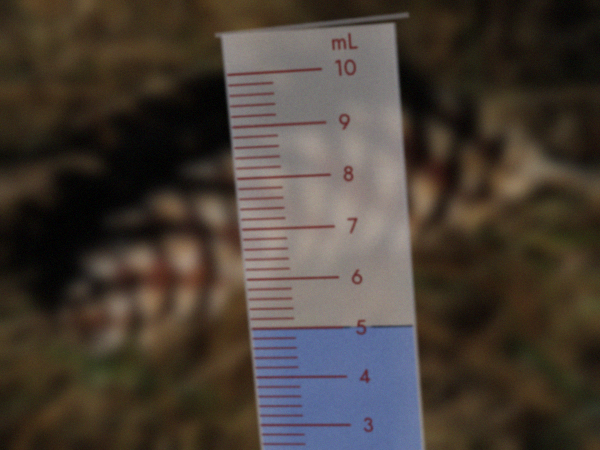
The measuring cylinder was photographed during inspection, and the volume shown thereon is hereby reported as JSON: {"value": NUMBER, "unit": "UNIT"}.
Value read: {"value": 5, "unit": "mL"}
